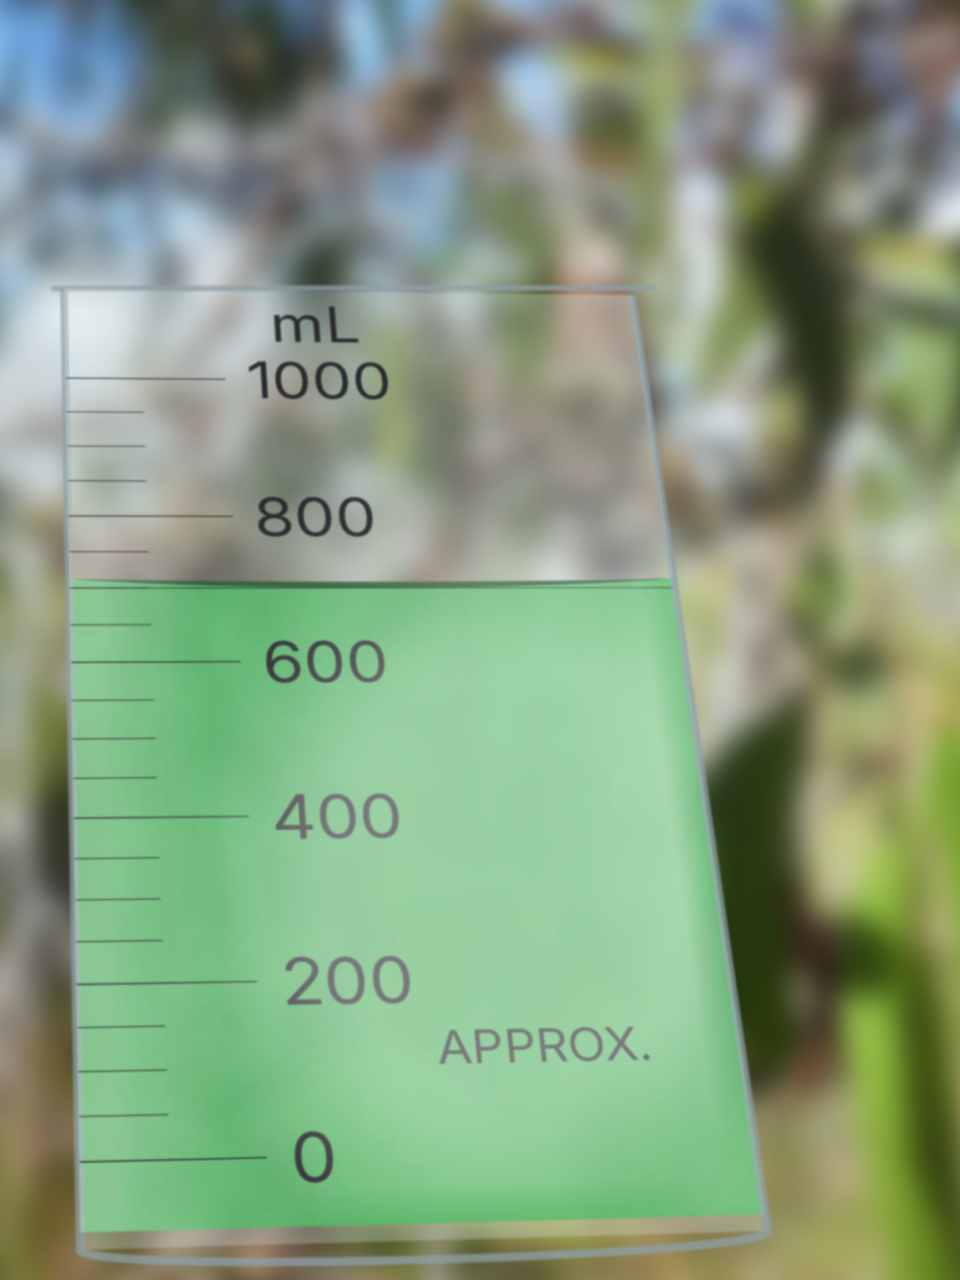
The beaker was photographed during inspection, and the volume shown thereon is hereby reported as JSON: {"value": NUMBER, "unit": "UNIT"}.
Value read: {"value": 700, "unit": "mL"}
